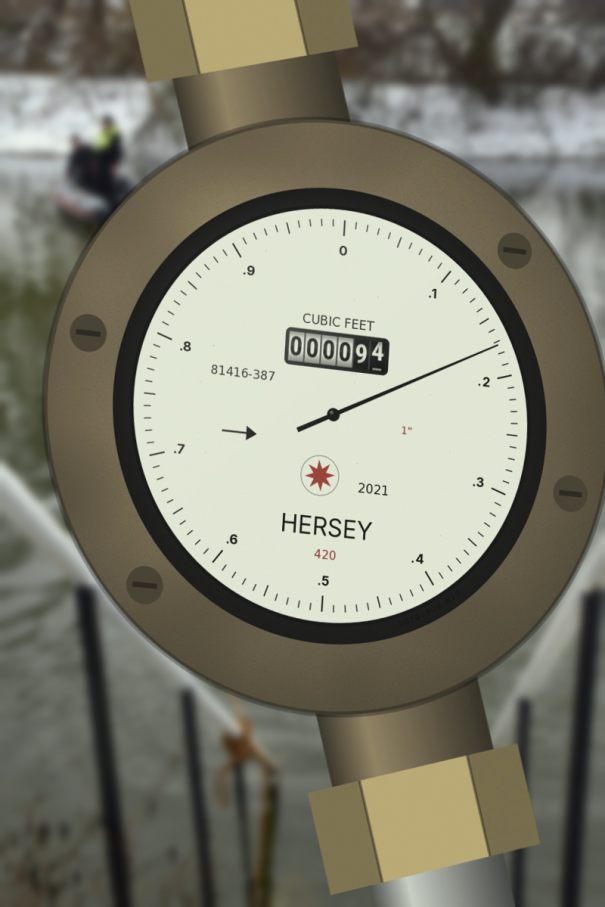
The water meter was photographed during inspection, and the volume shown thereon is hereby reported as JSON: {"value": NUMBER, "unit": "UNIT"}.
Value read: {"value": 94.17, "unit": "ft³"}
